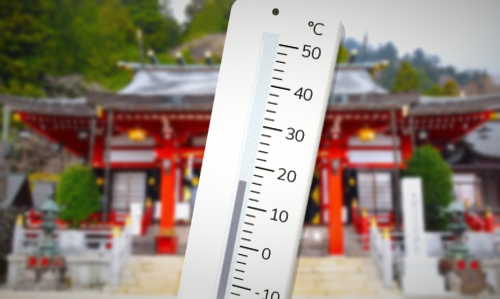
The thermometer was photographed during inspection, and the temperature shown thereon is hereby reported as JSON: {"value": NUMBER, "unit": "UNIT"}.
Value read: {"value": 16, "unit": "°C"}
